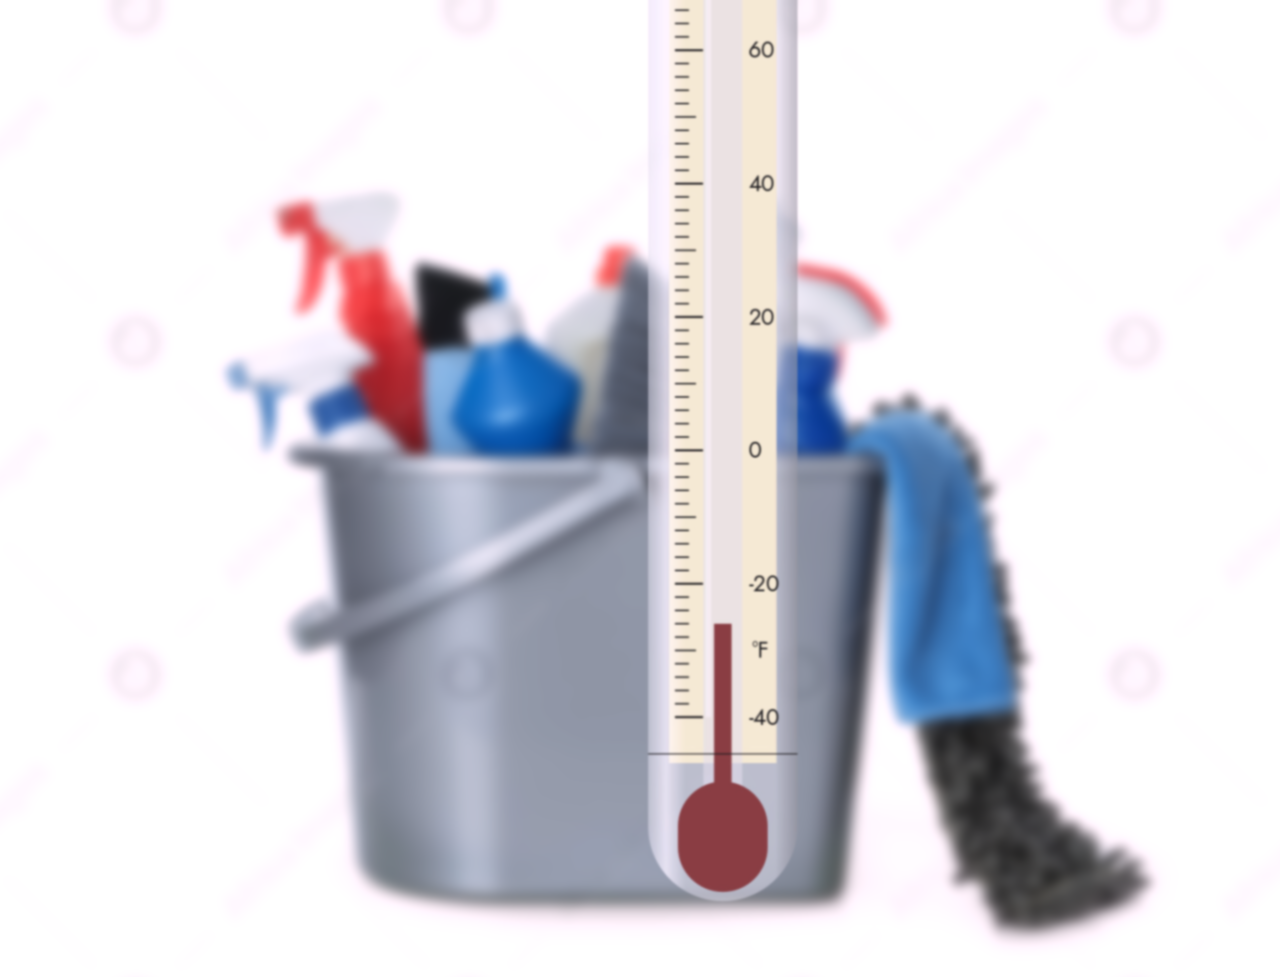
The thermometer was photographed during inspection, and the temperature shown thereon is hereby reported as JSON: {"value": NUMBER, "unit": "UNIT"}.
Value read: {"value": -26, "unit": "°F"}
